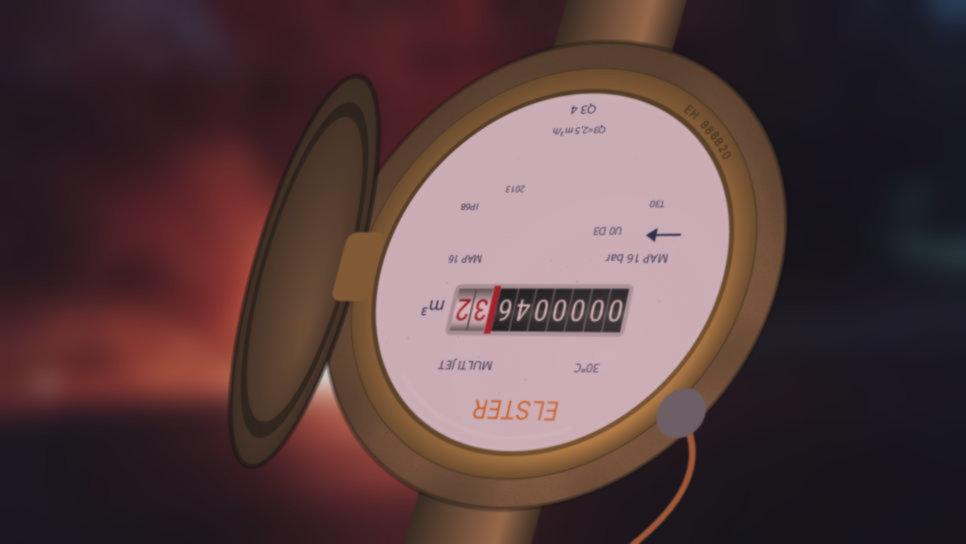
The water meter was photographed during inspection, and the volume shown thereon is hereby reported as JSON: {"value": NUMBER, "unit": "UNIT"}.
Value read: {"value": 46.32, "unit": "m³"}
